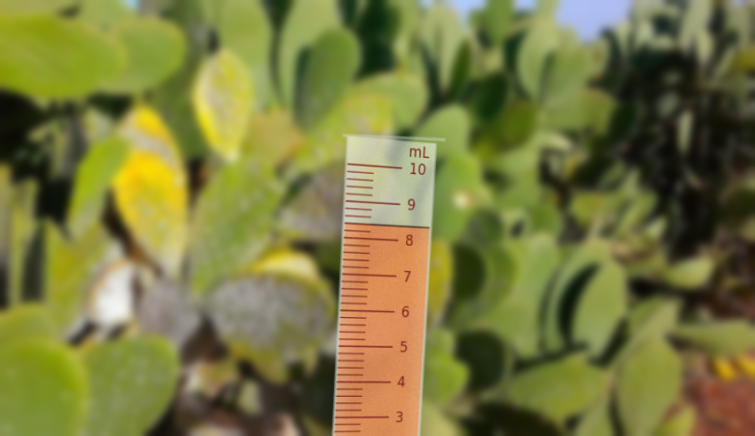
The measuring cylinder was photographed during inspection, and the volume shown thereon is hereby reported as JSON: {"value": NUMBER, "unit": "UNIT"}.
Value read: {"value": 8.4, "unit": "mL"}
